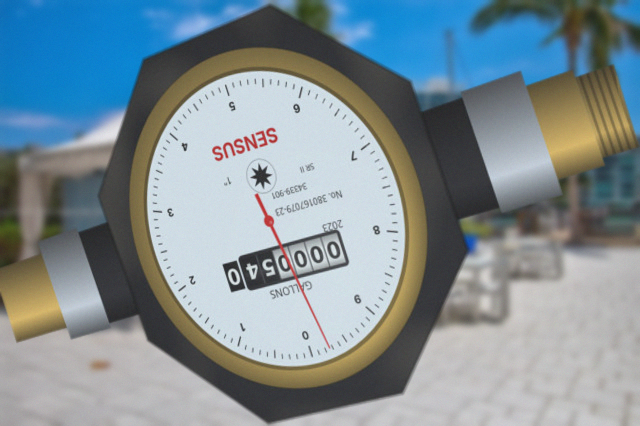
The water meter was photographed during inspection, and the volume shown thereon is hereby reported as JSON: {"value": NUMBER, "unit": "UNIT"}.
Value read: {"value": 539.7, "unit": "gal"}
